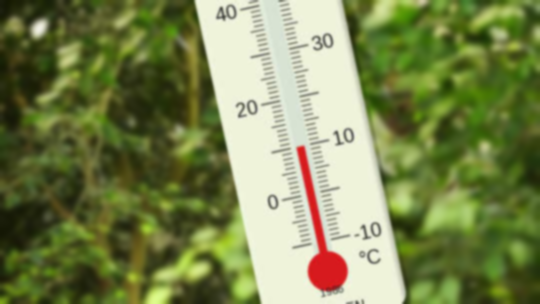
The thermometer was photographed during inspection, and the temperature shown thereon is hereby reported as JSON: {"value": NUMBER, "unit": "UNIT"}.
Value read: {"value": 10, "unit": "°C"}
